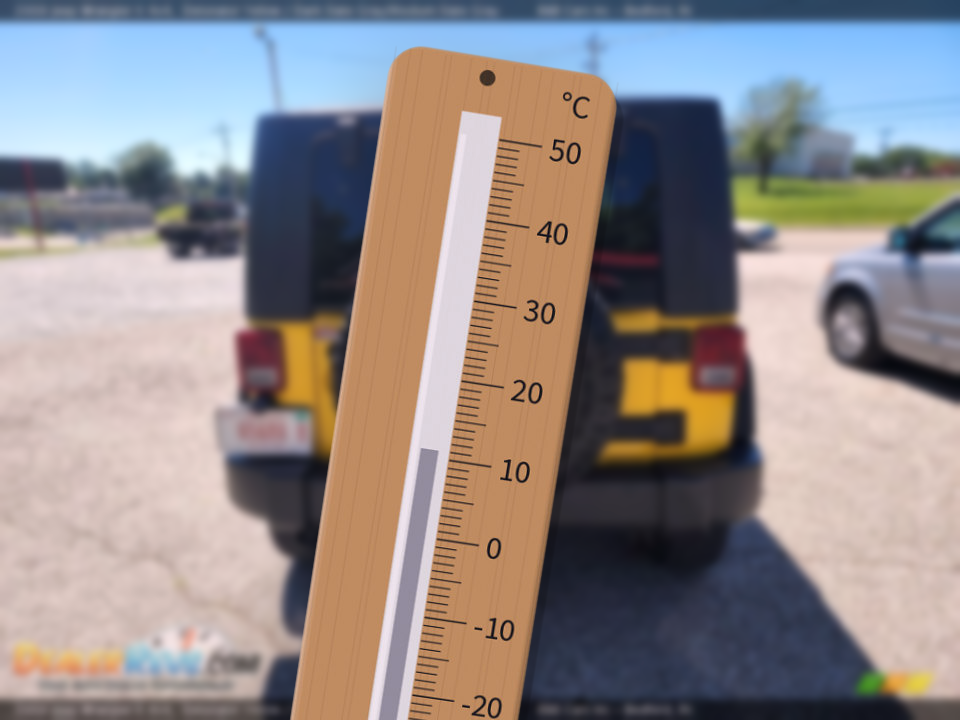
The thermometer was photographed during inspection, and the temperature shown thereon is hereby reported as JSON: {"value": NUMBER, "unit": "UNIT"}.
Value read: {"value": 11, "unit": "°C"}
